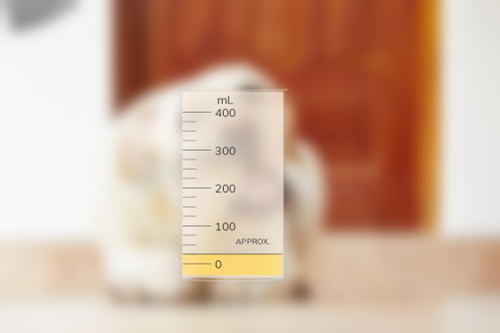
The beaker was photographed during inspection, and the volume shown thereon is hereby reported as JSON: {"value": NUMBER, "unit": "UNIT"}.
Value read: {"value": 25, "unit": "mL"}
